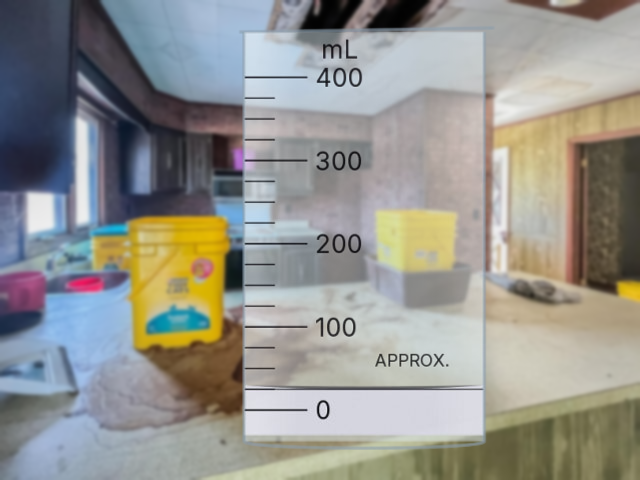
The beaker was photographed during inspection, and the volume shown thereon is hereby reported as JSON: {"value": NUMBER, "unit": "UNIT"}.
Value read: {"value": 25, "unit": "mL"}
